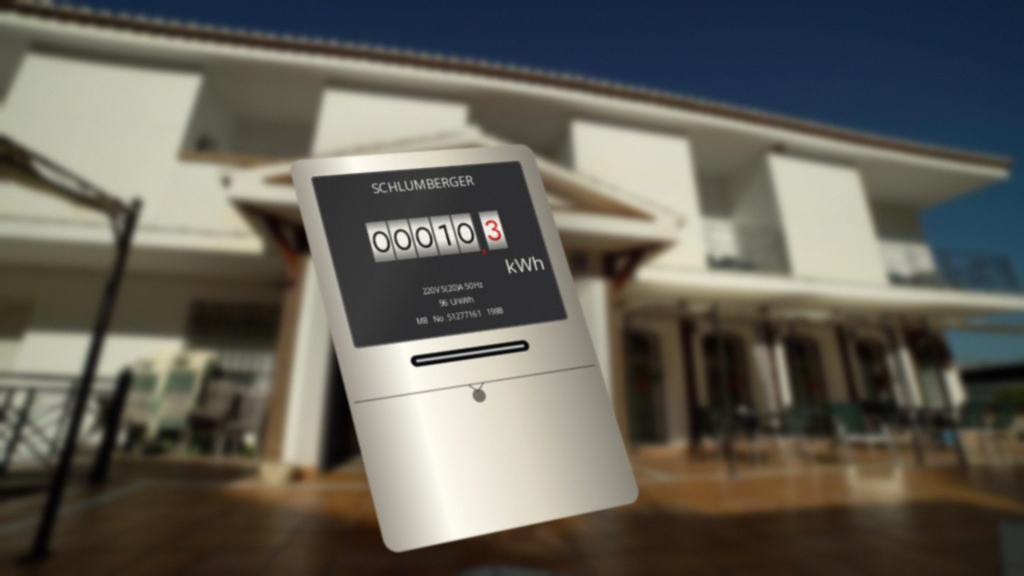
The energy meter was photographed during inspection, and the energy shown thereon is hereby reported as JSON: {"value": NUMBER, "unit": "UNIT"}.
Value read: {"value": 10.3, "unit": "kWh"}
